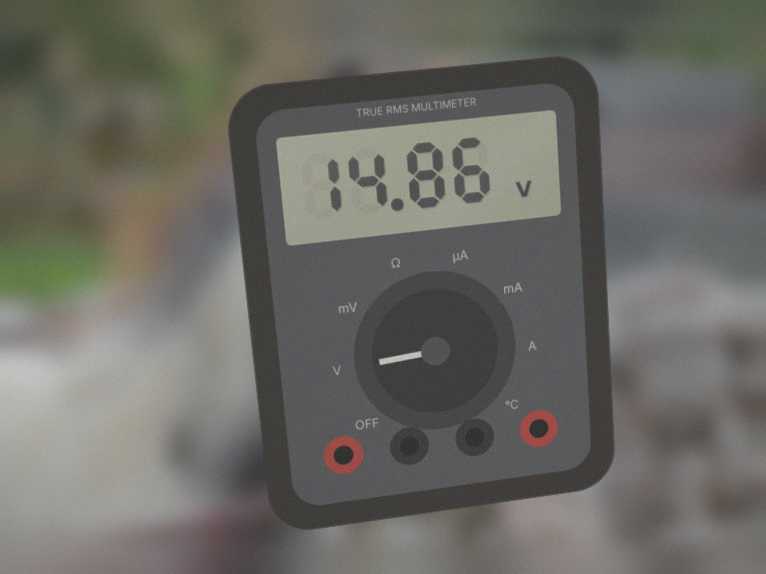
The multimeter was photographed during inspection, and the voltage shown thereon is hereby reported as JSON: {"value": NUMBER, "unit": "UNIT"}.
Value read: {"value": 14.86, "unit": "V"}
